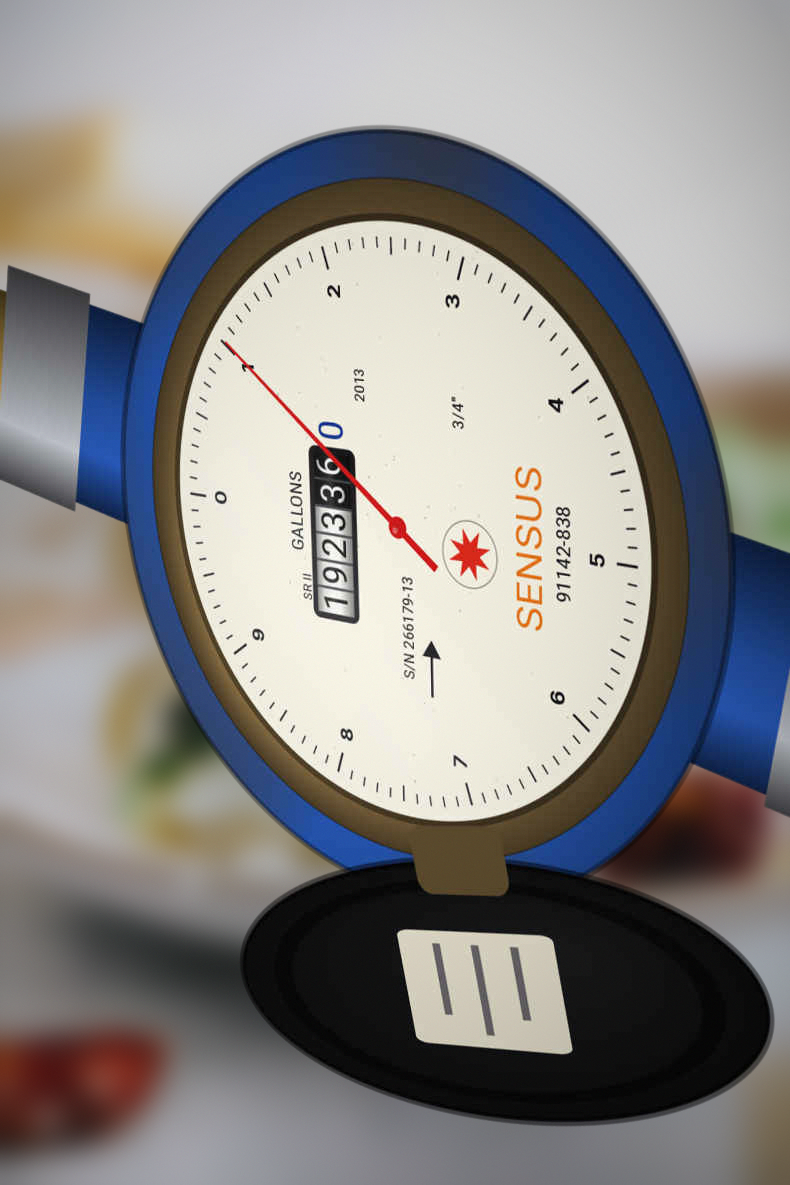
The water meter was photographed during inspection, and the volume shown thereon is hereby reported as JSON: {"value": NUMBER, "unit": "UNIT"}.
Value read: {"value": 1923361.0, "unit": "gal"}
